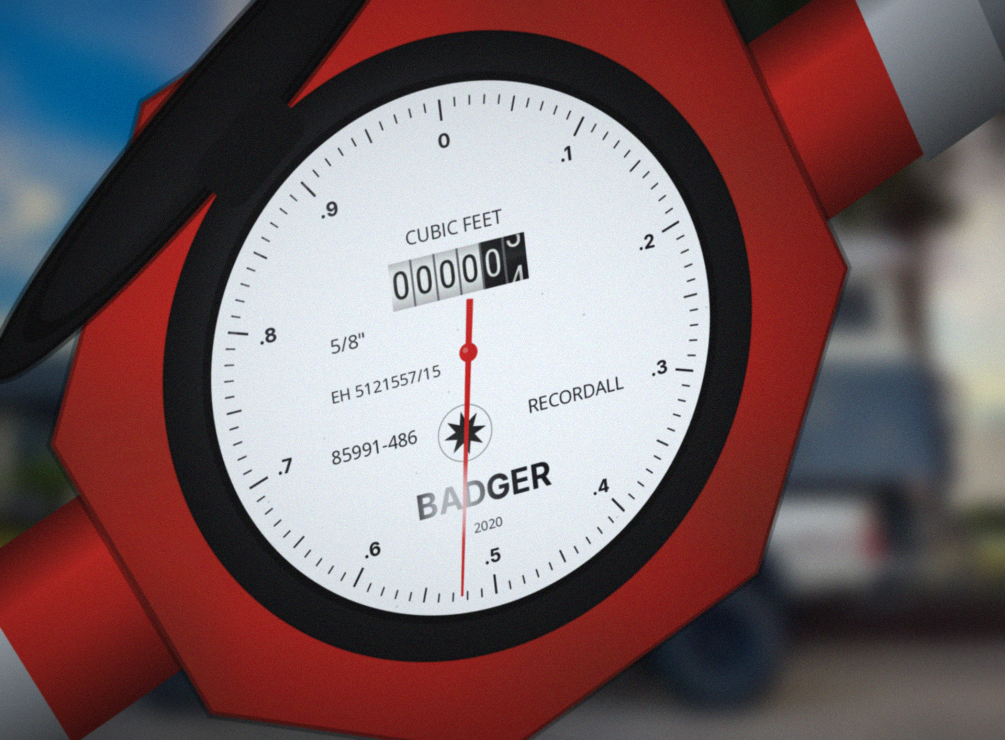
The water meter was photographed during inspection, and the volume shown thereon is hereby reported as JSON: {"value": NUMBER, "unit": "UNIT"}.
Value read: {"value": 3.52, "unit": "ft³"}
